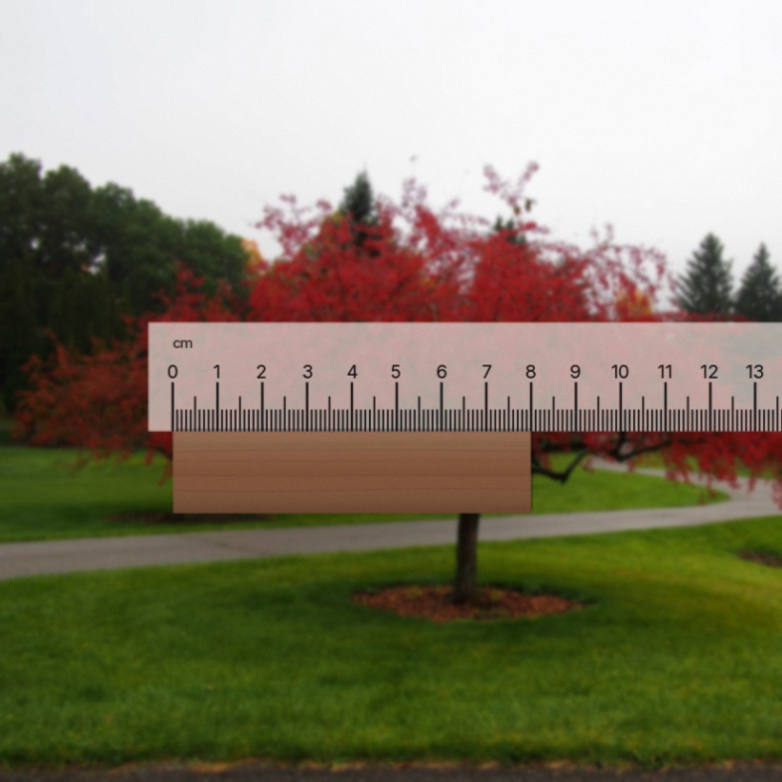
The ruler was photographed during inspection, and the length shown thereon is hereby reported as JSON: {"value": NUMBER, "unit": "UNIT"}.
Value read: {"value": 8, "unit": "cm"}
